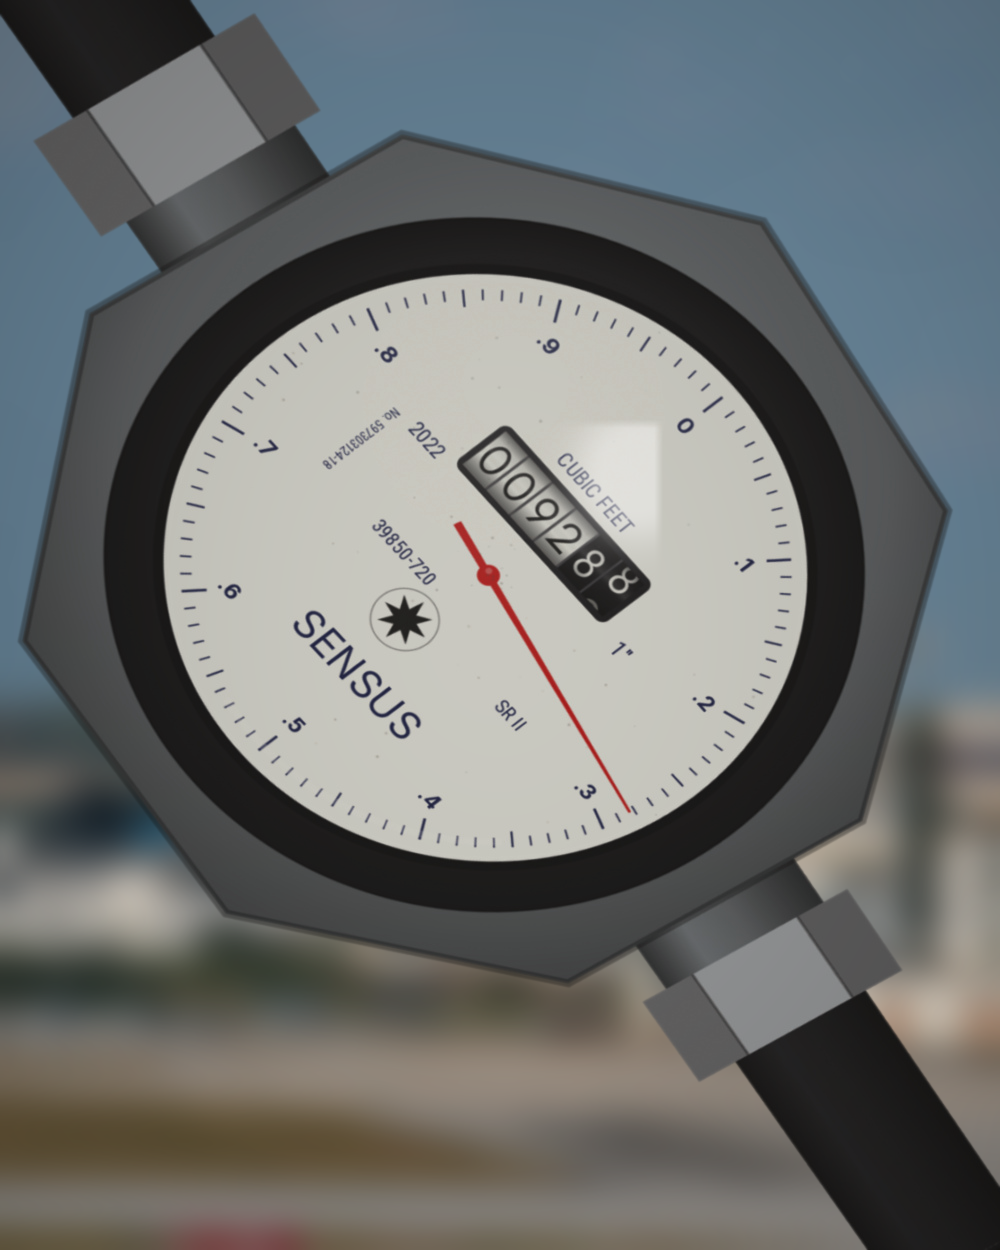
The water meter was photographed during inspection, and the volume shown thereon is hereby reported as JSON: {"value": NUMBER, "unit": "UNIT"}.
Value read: {"value": 9288.28, "unit": "ft³"}
